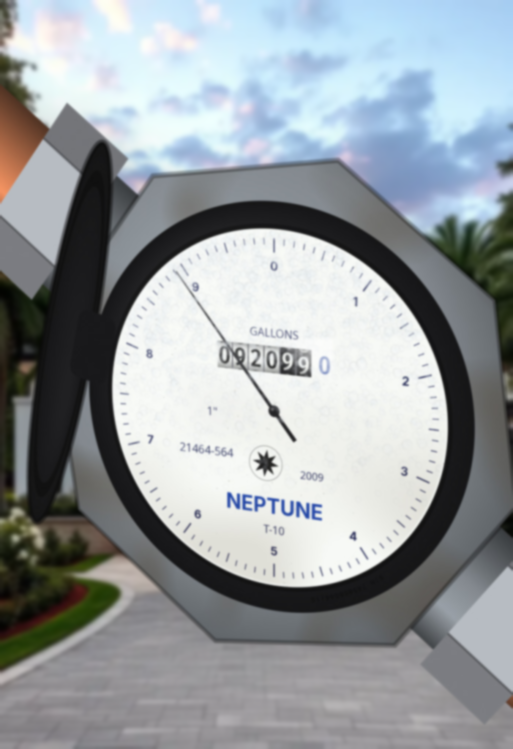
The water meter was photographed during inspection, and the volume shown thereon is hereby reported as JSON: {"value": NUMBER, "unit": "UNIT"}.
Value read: {"value": 920988.9, "unit": "gal"}
